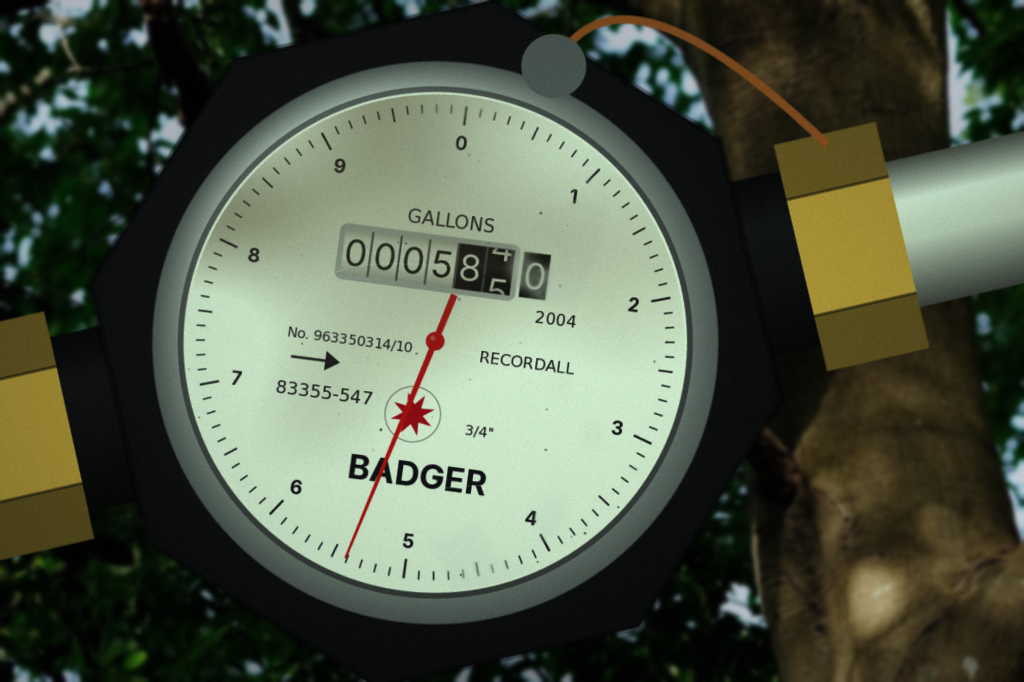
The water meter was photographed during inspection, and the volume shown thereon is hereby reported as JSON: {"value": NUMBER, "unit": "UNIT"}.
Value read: {"value": 5845.4, "unit": "gal"}
